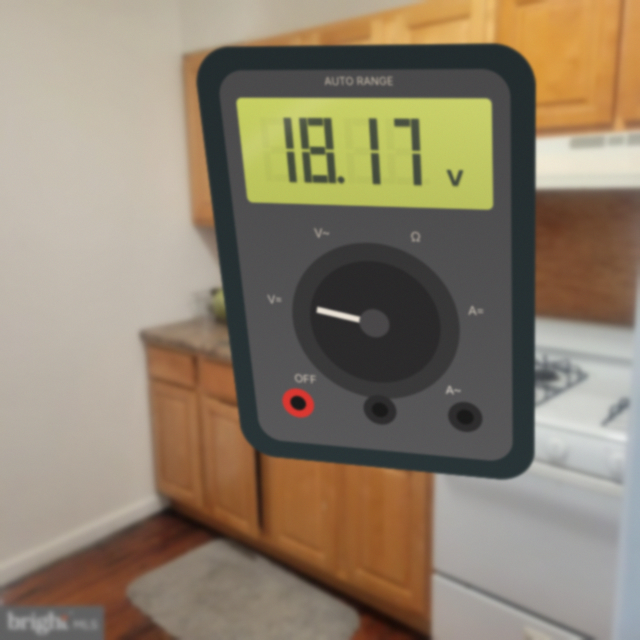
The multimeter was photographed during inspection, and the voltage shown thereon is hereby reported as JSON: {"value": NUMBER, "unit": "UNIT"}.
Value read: {"value": 18.17, "unit": "V"}
